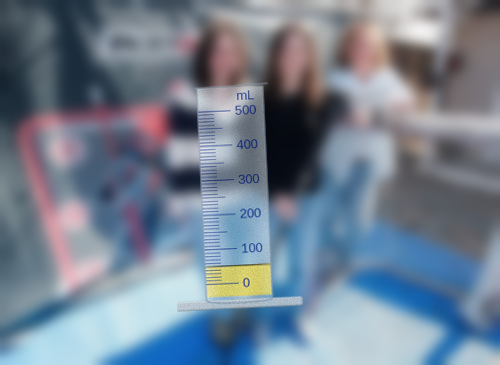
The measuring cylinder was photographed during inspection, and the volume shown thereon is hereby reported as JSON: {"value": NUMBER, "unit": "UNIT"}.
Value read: {"value": 50, "unit": "mL"}
